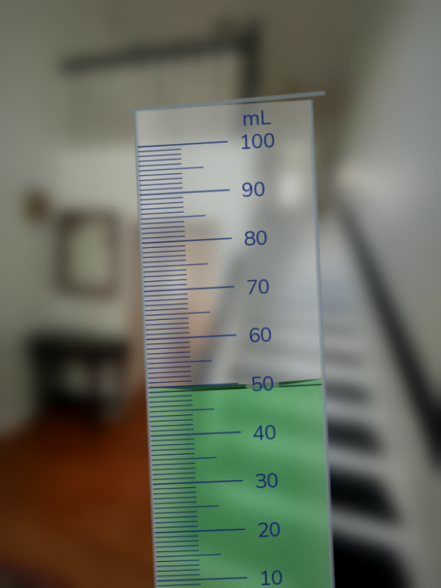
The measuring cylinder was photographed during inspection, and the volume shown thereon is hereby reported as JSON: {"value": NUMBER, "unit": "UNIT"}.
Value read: {"value": 49, "unit": "mL"}
